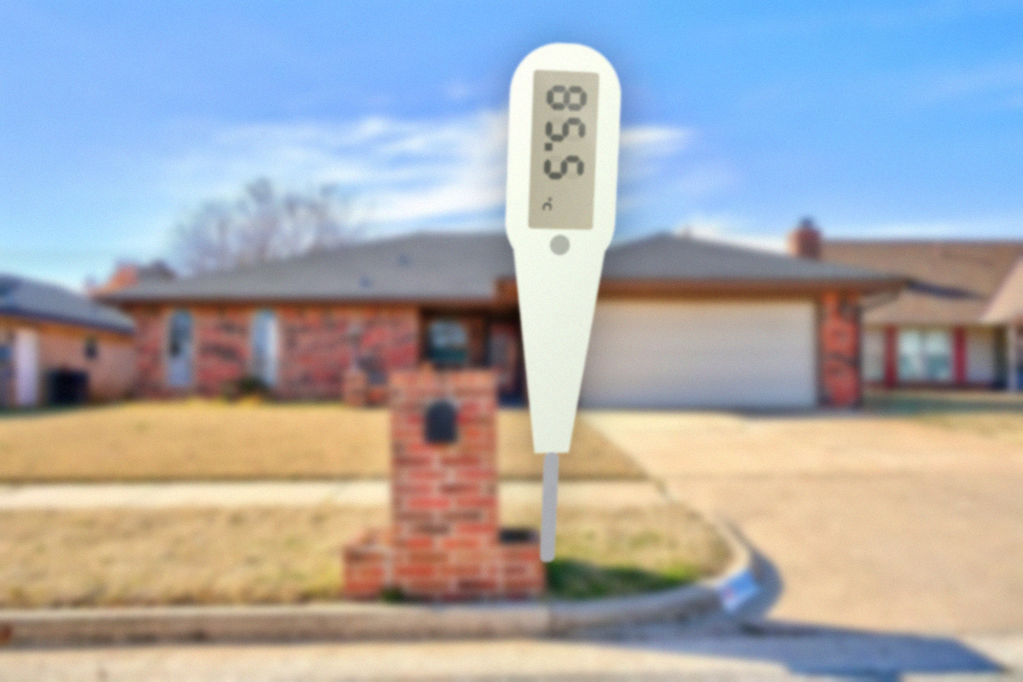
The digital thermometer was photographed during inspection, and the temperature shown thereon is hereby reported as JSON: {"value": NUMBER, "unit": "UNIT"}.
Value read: {"value": 85.5, "unit": "°C"}
